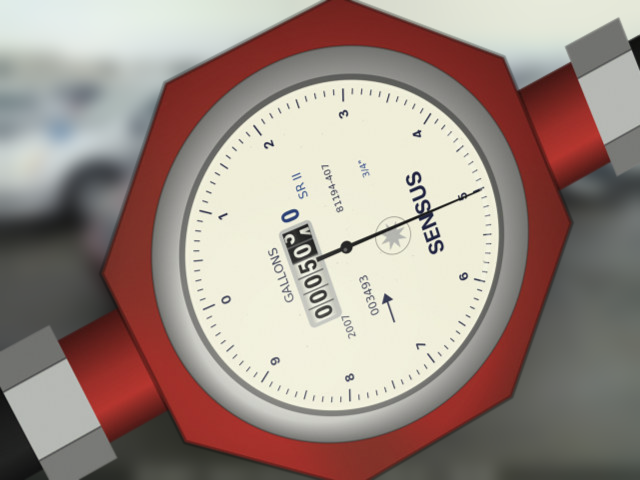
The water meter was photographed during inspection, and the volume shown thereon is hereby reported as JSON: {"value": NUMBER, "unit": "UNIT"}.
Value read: {"value": 5035.0, "unit": "gal"}
